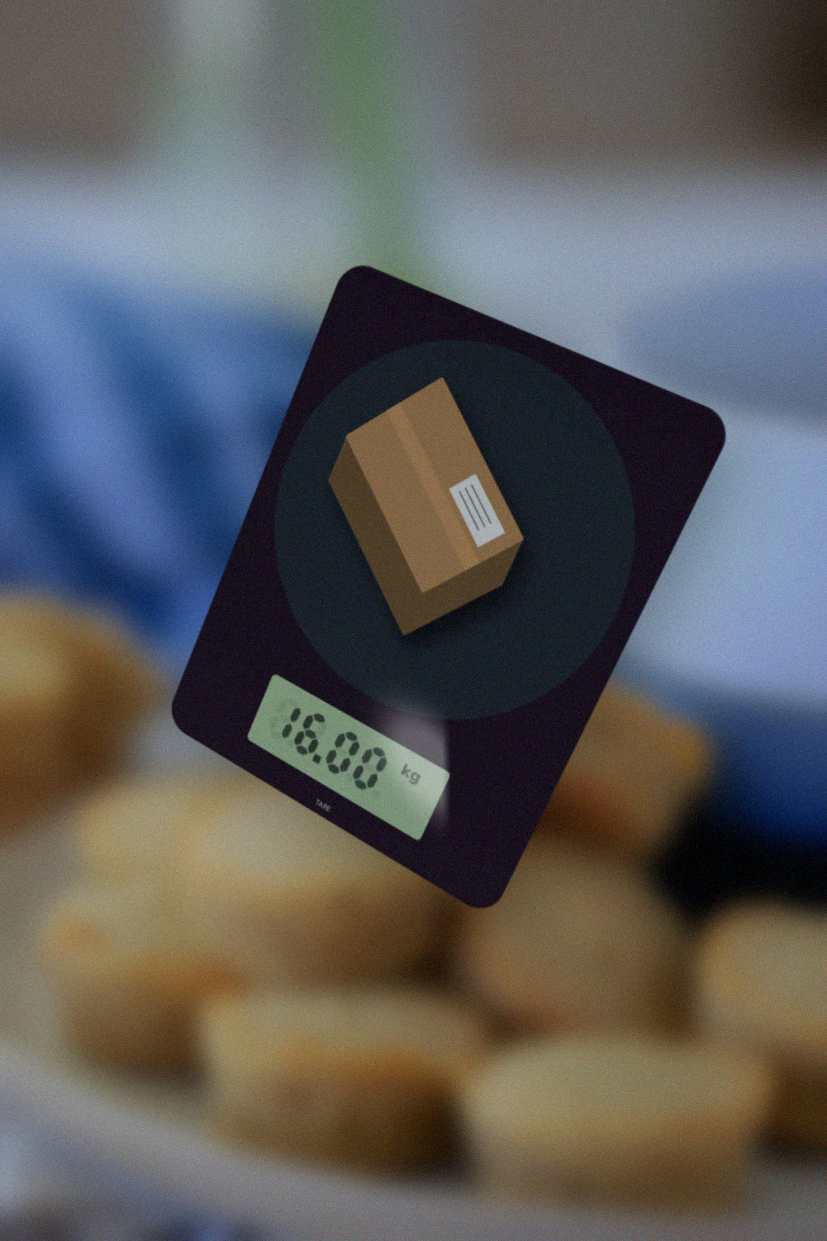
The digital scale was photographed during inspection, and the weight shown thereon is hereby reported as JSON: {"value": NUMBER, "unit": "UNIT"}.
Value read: {"value": 16.00, "unit": "kg"}
